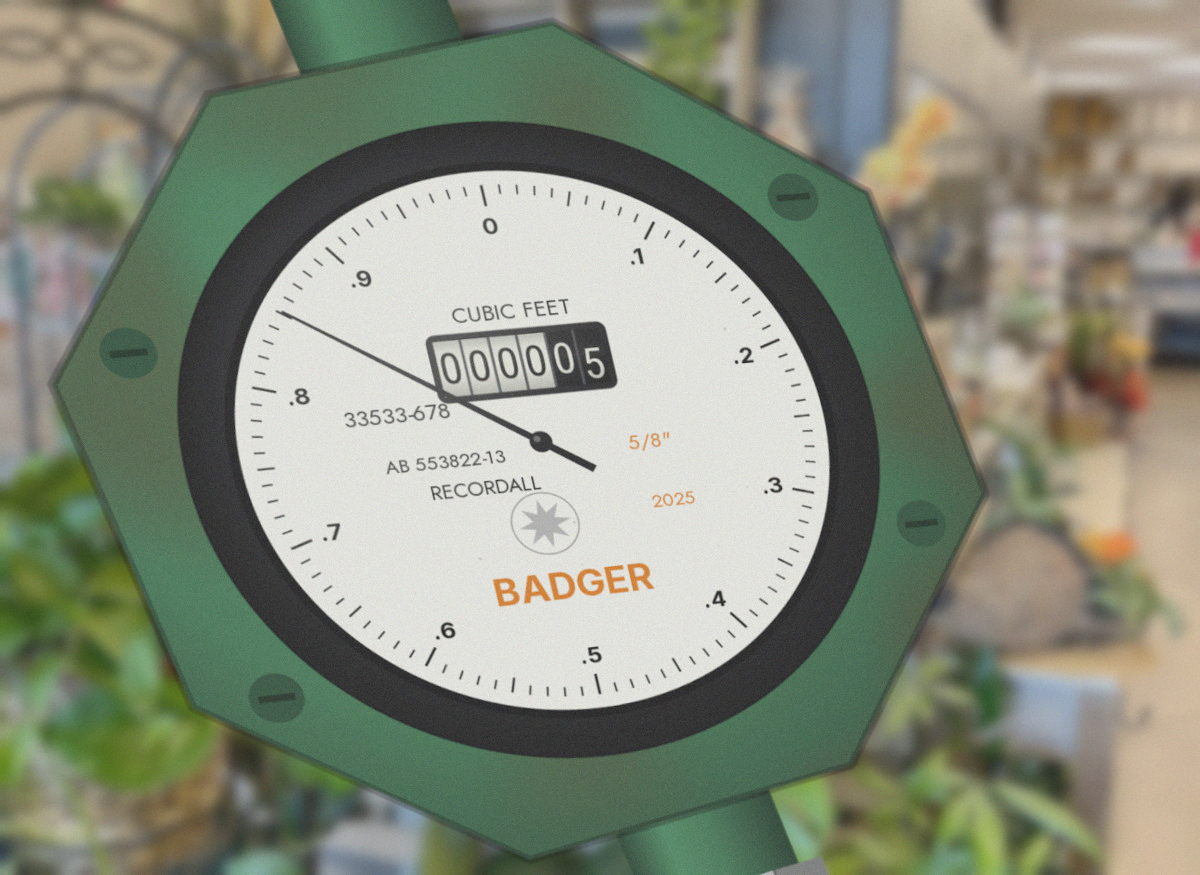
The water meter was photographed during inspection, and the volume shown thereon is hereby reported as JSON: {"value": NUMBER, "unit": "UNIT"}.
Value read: {"value": 4.85, "unit": "ft³"}
